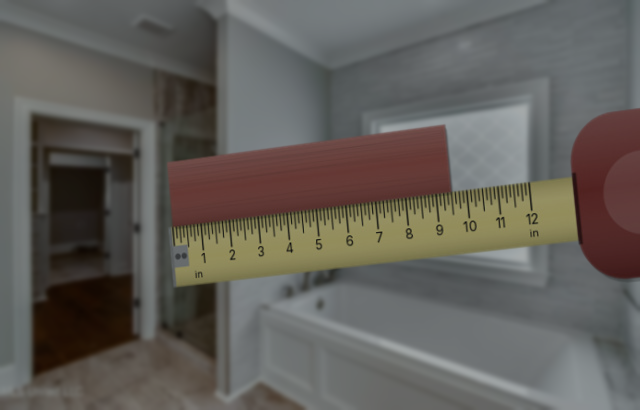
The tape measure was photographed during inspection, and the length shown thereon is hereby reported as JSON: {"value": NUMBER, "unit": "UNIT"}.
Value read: {"value": 9.5, "unit": "in"}
